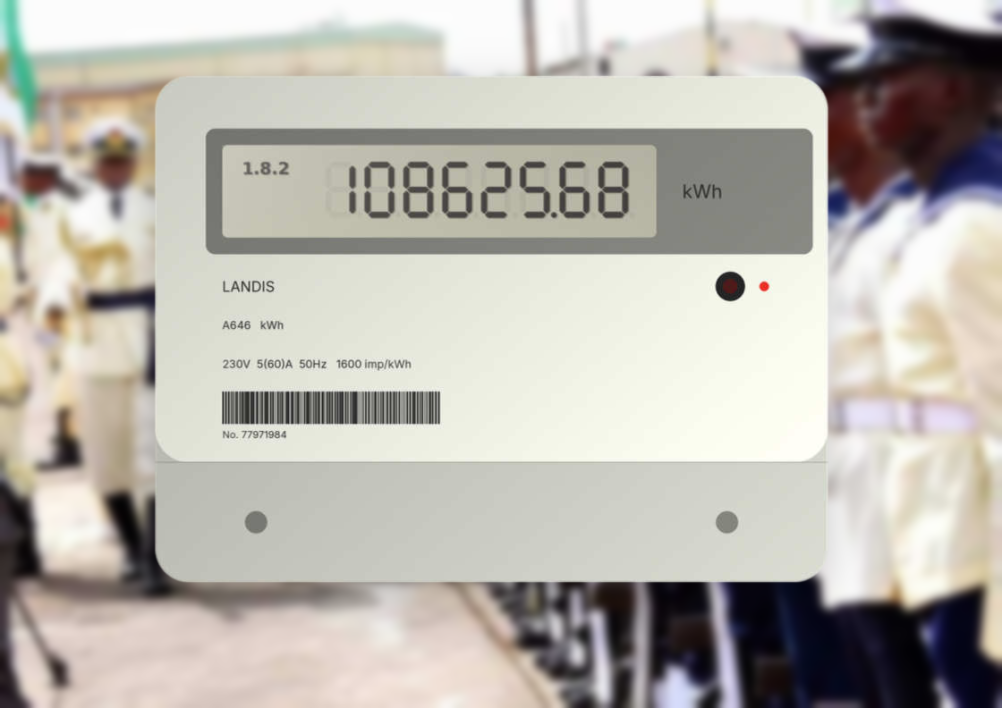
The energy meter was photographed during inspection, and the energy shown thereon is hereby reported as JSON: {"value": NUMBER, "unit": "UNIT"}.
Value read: {"value": 108625.68, "unit": "kWh"}
